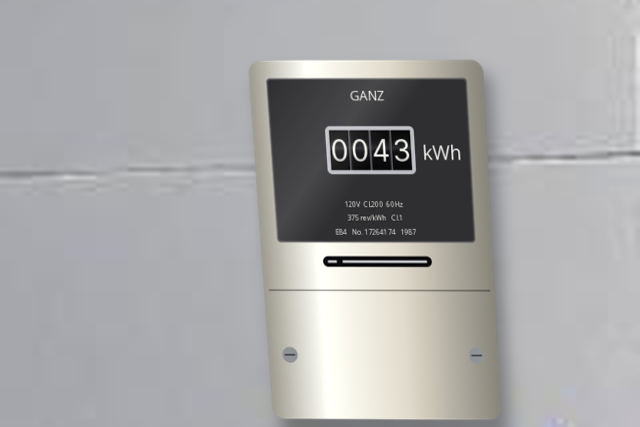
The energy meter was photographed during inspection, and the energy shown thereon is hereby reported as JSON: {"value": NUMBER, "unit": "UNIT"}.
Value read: {"value": 43, "unit": "kWh"}
